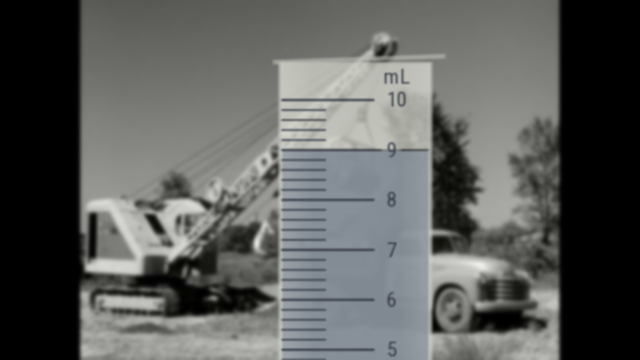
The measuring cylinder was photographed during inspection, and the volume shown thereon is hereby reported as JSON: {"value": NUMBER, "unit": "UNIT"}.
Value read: {"value": 9, "unit": "mL"}
